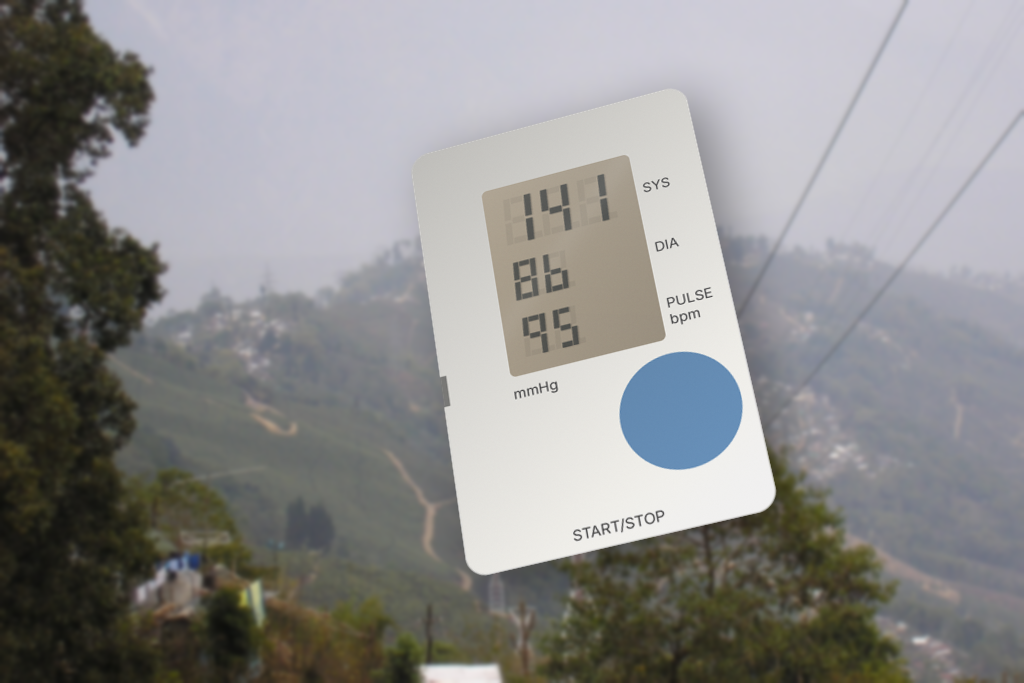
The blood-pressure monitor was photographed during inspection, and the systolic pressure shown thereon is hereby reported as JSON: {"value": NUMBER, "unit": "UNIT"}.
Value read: {"value": 141, "unit": "mmHg"}
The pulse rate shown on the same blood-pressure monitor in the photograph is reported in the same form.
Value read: {"value": 95, "unit": "bpm"}
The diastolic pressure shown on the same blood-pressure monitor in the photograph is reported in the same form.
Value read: {"value": 86, "unit": "mmHg"}
